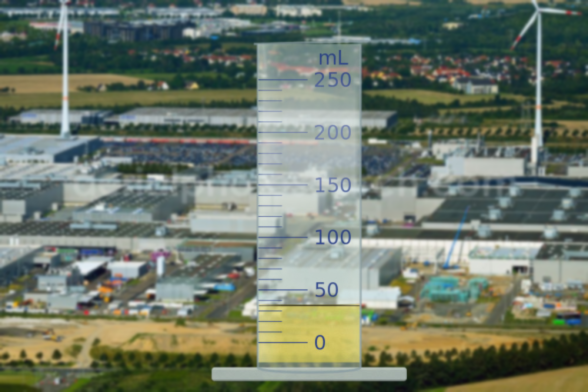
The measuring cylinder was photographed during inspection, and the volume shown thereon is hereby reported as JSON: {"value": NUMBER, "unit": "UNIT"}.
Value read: {"value": 35, "unit": "mL"}
